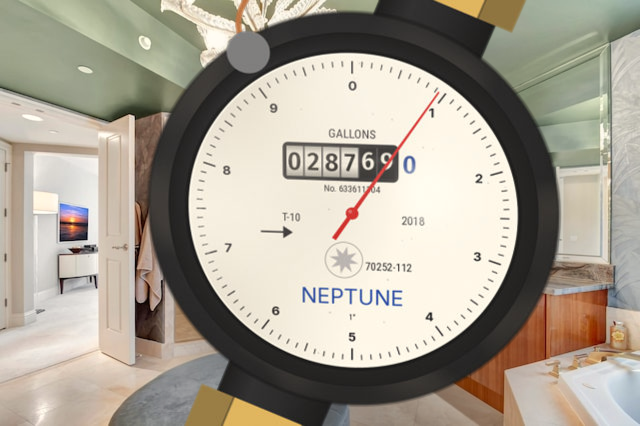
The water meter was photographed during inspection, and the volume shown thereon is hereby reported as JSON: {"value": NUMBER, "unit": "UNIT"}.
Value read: {"value": 287690.9, "unit": "gal"}
